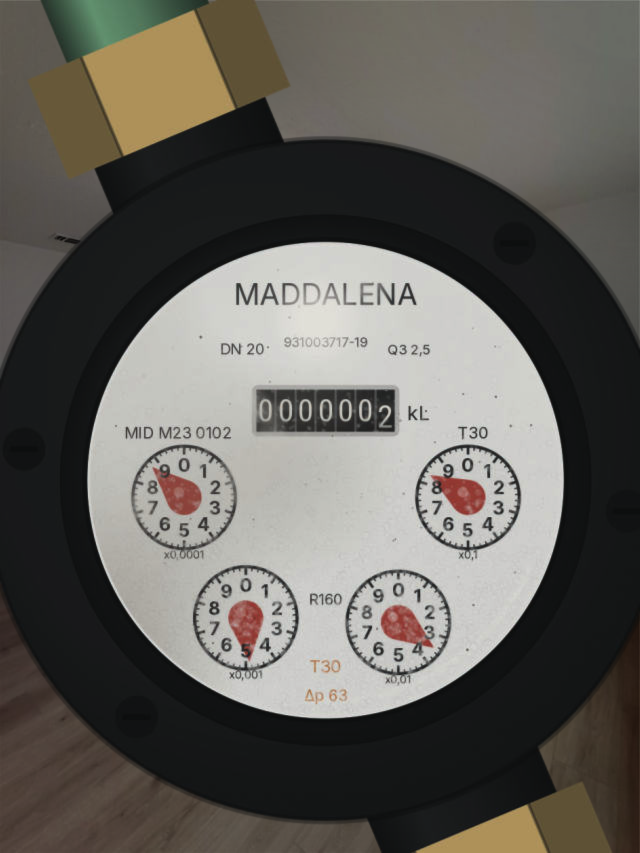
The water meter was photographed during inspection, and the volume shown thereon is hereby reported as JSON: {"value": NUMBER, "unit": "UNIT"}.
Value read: {"value": 1.8348, "unit": "kL"}
